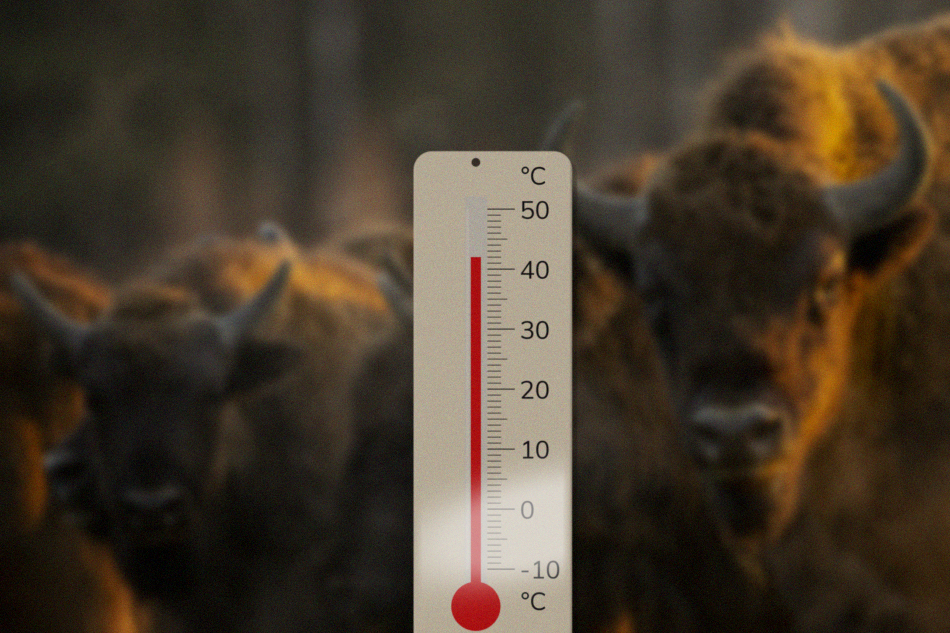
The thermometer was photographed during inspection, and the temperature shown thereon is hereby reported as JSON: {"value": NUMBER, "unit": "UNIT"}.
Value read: {"value": 42, "unit": "°C"}
